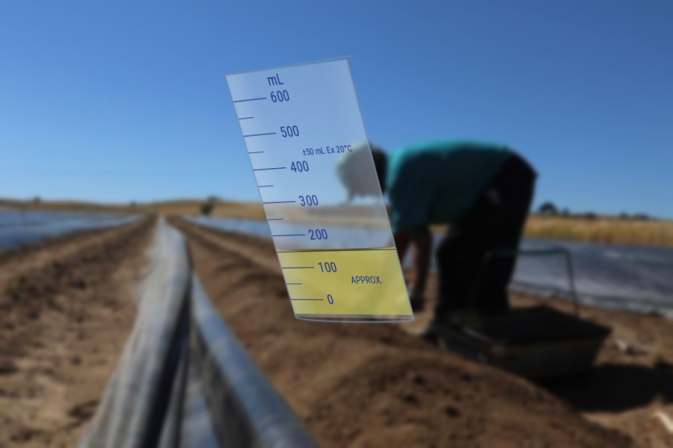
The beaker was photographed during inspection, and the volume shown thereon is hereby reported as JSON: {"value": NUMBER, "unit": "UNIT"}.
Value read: {"value": 150, "unit": "mL"}
